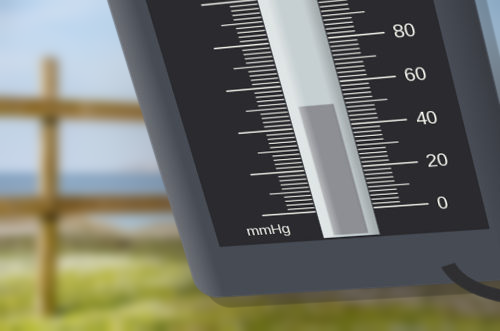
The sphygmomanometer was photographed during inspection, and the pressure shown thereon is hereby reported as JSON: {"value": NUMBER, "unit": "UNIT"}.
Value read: {"value": 50, "unit": "mmHg"}
